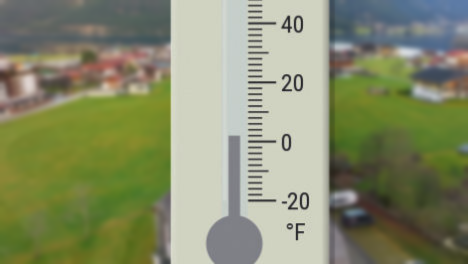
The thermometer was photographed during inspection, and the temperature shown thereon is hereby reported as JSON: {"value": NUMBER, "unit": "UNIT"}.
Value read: {"value": 2, "unit": "°F"}
